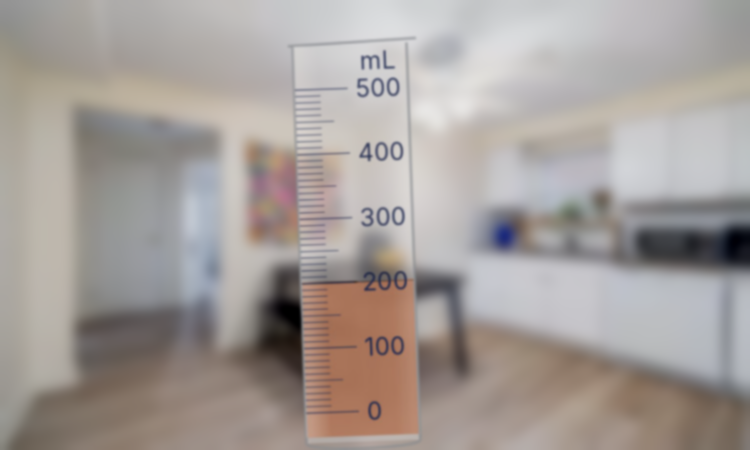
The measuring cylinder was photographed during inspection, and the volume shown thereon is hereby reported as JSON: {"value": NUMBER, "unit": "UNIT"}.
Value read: {"value": 200, "unit": "mL"}
